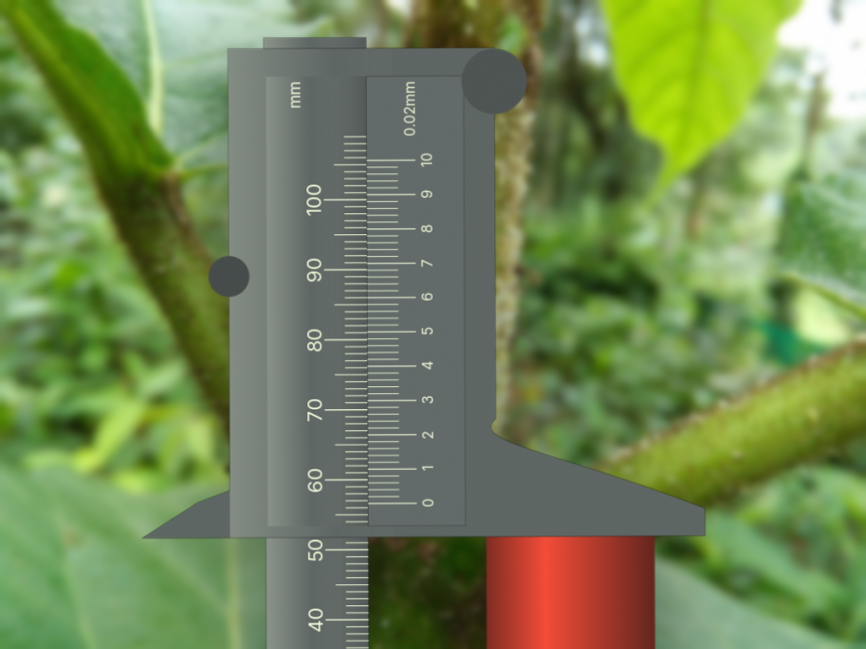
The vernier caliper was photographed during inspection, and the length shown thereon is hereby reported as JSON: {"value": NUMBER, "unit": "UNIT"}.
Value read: {"value": 56.6, "unit": "mm"}
